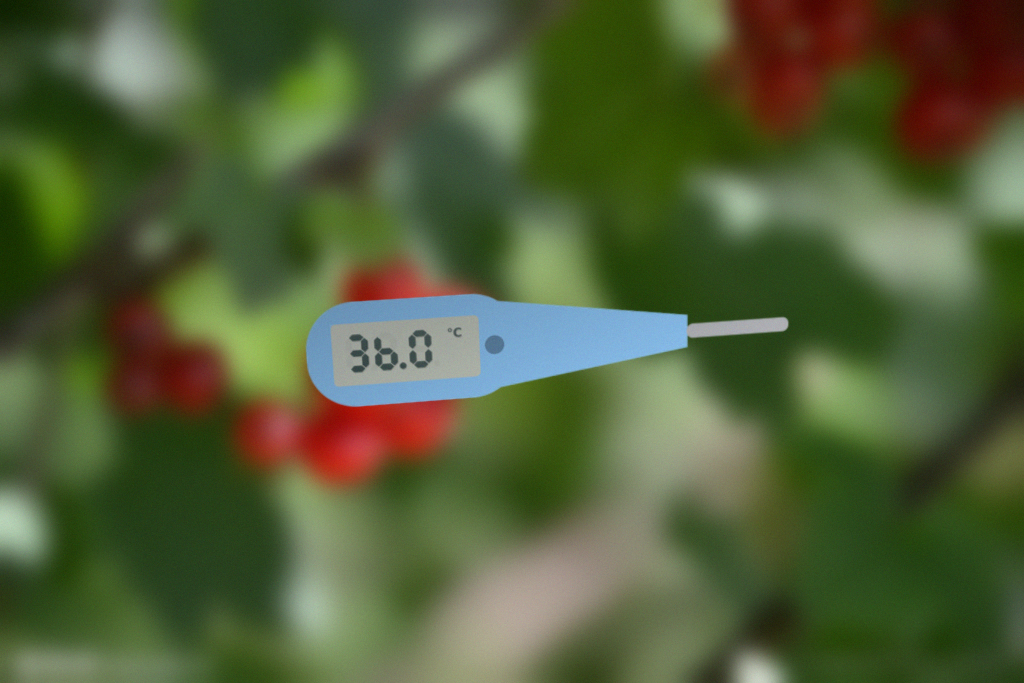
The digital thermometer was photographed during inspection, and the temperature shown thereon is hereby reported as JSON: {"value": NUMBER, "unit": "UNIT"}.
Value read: {"value": 36.0, "unit": "°C"}
